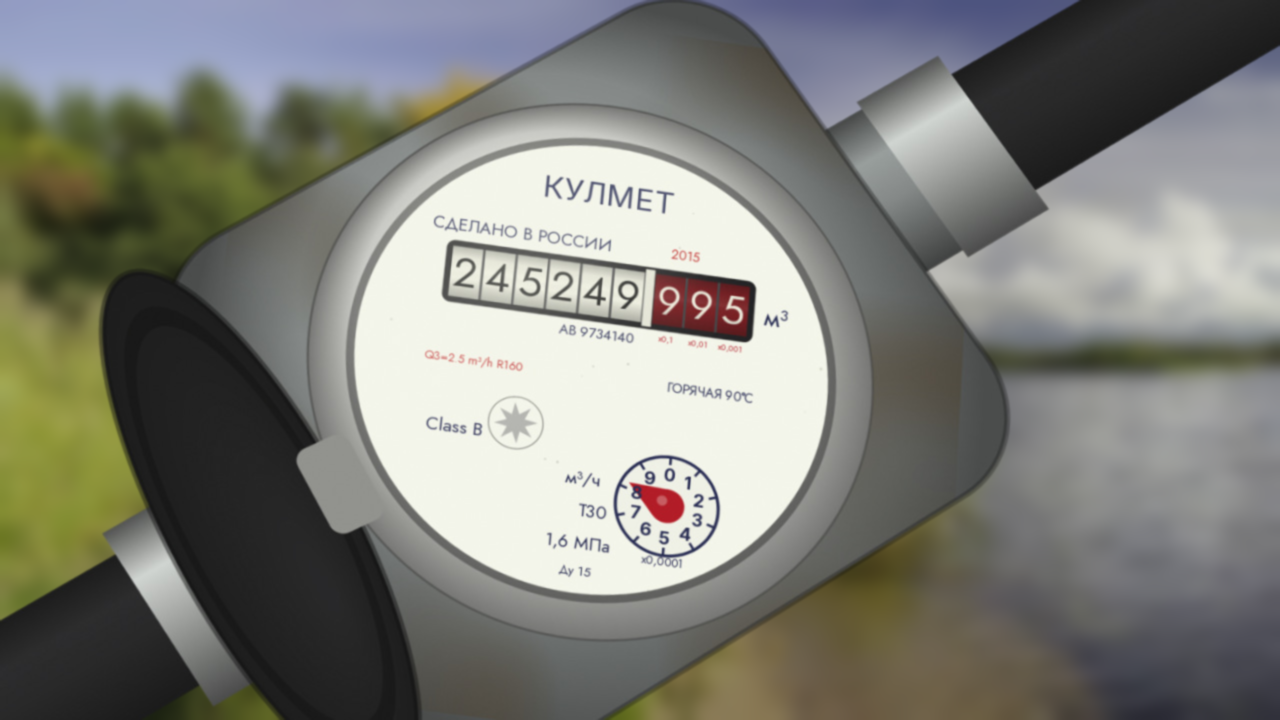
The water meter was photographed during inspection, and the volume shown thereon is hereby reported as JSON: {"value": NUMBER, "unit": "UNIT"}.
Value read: {"value": 245249.9958, "unit": "m³"}
